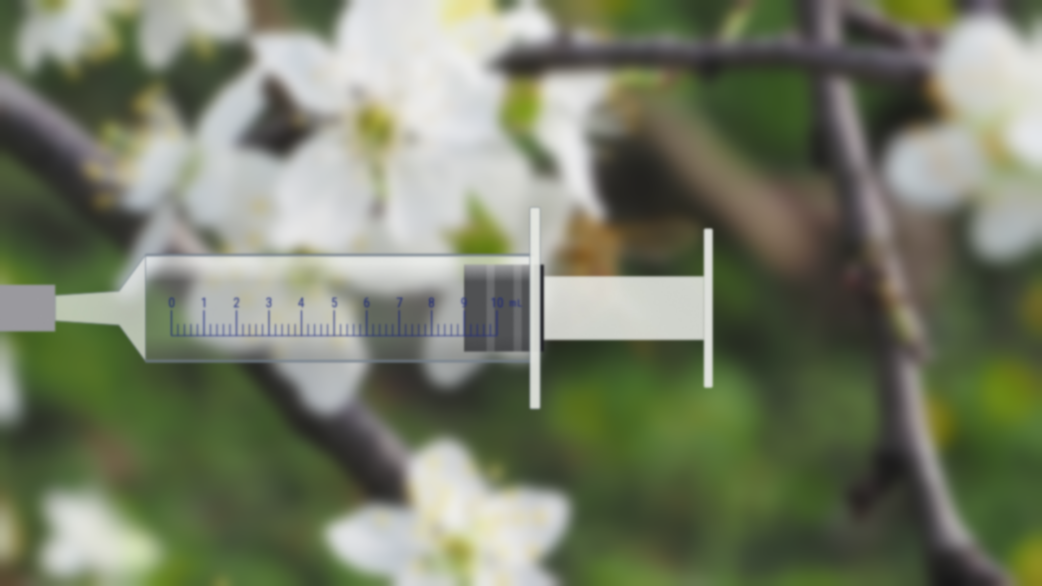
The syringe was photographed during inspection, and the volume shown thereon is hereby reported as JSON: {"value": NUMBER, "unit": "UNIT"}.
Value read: {"value": 9, "unit": "mL"}
